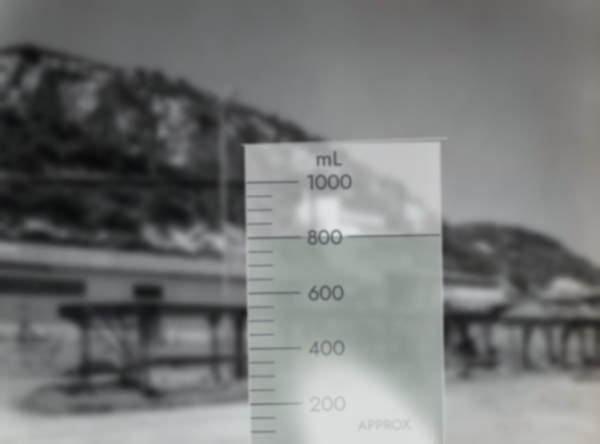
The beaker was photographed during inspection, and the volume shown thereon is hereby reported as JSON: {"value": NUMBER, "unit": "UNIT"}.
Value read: {"value": 800, "unit": "mL"}
